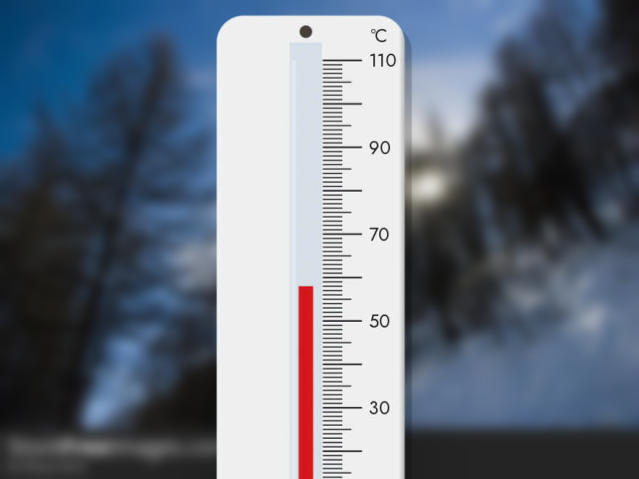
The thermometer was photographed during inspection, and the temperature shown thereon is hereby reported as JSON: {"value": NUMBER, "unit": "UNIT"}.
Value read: {"value": 58, "unit": "°C"}
